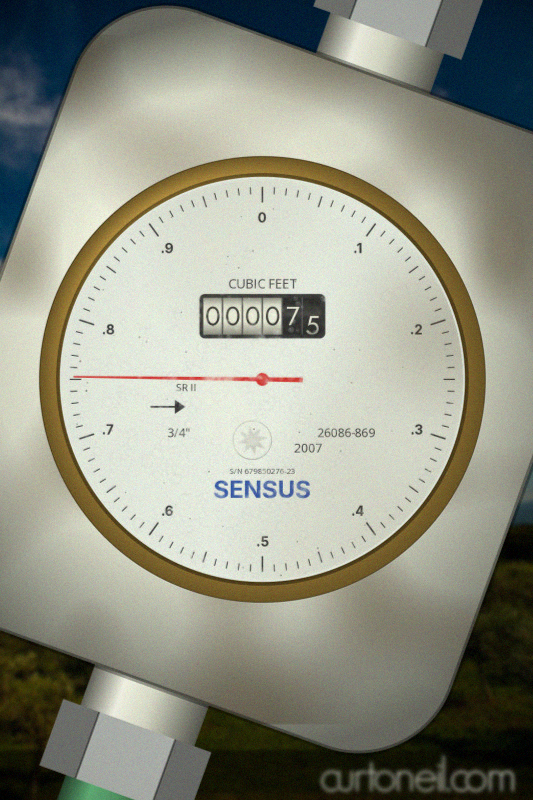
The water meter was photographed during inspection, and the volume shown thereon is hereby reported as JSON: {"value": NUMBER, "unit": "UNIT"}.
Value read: {"value": 74.75, "unit": "ft³"}
